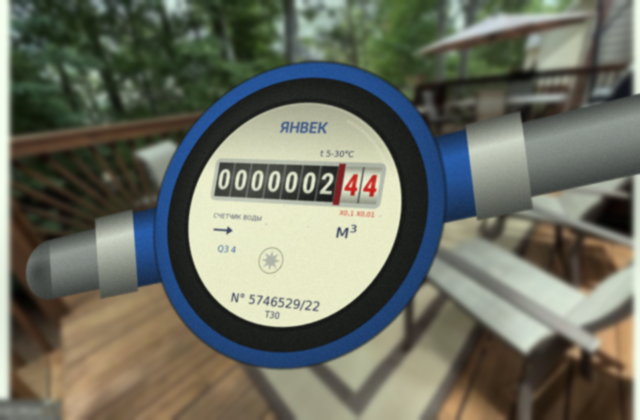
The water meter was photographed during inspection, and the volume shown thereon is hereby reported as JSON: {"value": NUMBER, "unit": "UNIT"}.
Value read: {"value": 2.44, "unit": "m³"}
